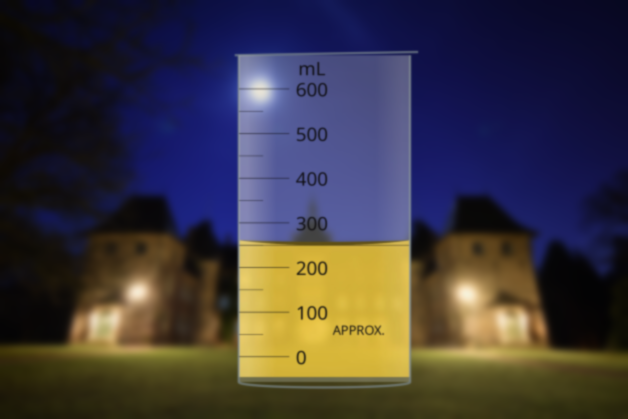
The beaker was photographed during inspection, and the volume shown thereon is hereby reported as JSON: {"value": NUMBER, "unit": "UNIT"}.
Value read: {"value": 250, "unit": "mL"}
